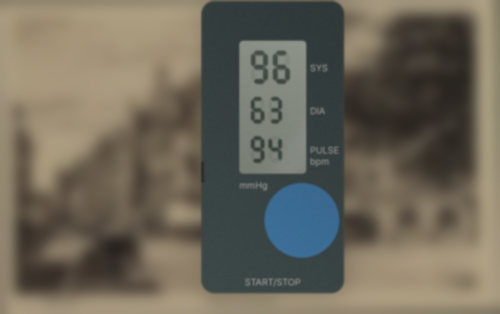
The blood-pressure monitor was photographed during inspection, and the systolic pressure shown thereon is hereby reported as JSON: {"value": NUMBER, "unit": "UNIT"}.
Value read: {"value": 96, "unit": "mmHg"}
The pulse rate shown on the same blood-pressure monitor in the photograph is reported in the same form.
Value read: {"value": 94, "unit": "bpm"}
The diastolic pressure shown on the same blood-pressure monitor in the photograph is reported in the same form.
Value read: {"value": 63, "unit": "mmHg"}
